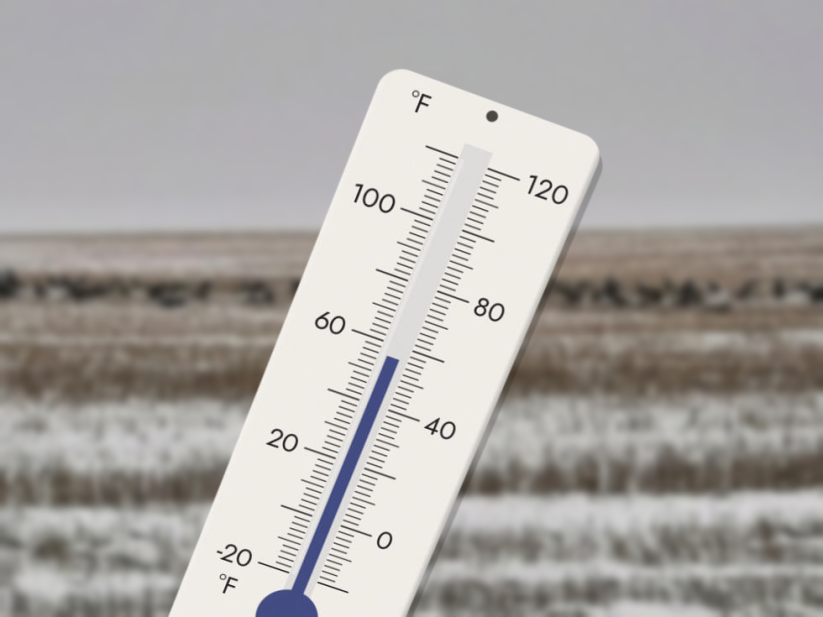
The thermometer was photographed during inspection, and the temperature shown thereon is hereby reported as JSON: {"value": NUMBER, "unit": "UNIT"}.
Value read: {"value": 56, "unit": "°F"}
